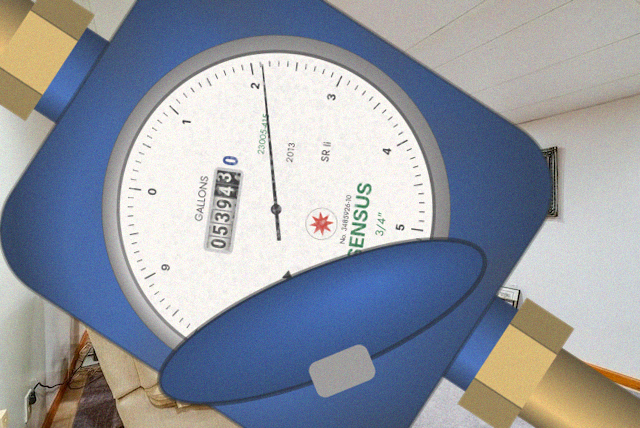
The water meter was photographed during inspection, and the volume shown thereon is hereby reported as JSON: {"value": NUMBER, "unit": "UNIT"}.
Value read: {"value": 539432.1, "unit": "gal"}
